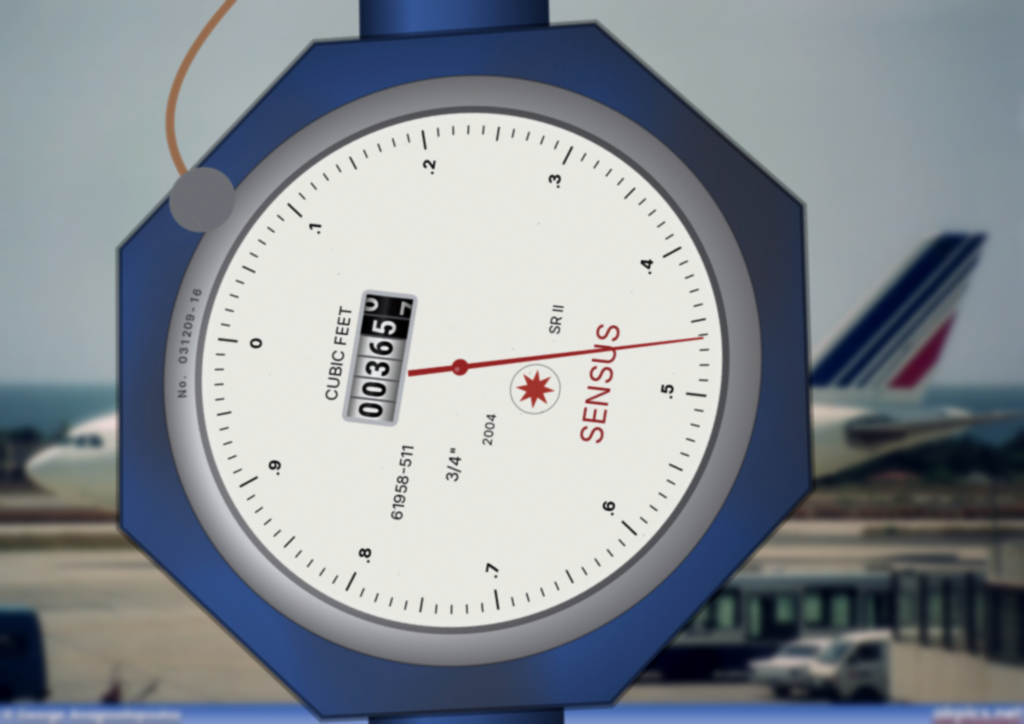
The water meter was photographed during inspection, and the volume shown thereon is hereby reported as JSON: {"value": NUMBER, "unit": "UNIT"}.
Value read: {"value": 3656.46, "unit": "ft³"}
